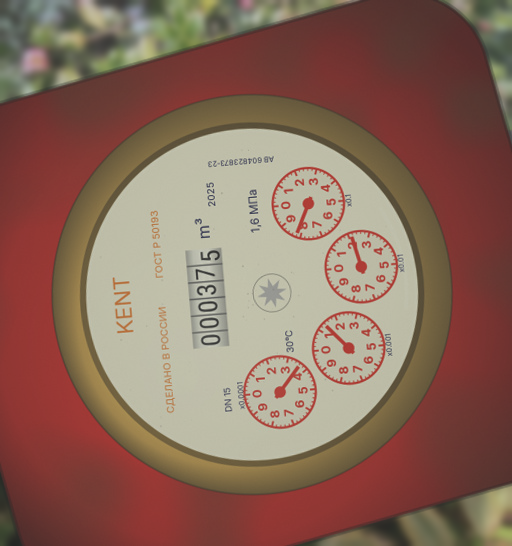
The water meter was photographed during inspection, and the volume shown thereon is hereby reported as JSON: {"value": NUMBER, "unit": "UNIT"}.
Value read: {"value": 374.8213, "unit": "m³"}
